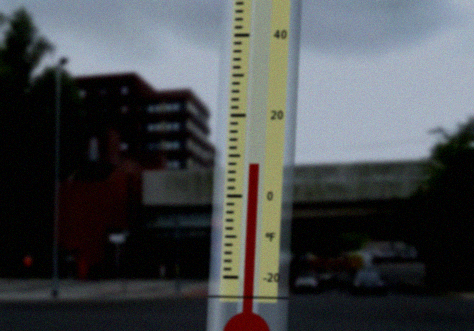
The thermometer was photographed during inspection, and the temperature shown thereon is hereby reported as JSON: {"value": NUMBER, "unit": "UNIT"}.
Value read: {"value": 8, "unit": "°F"}
